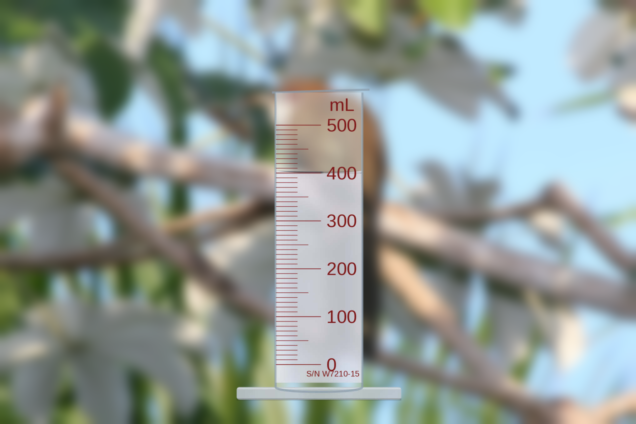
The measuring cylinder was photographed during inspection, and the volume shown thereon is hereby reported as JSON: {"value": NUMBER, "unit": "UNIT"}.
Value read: {"value": 400, "unit": "mL"}
